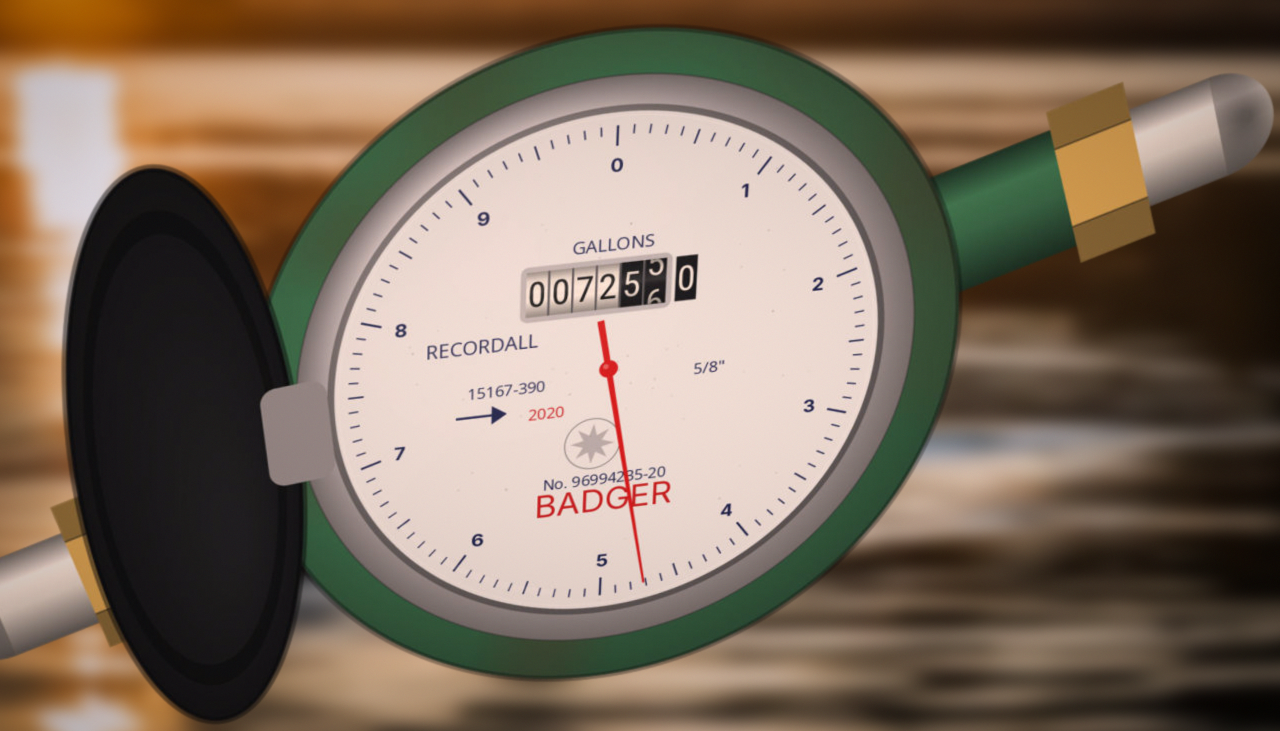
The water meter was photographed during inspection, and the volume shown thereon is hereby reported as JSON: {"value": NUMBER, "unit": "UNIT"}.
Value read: {"value": 72554.7, "unit": "gal"}
